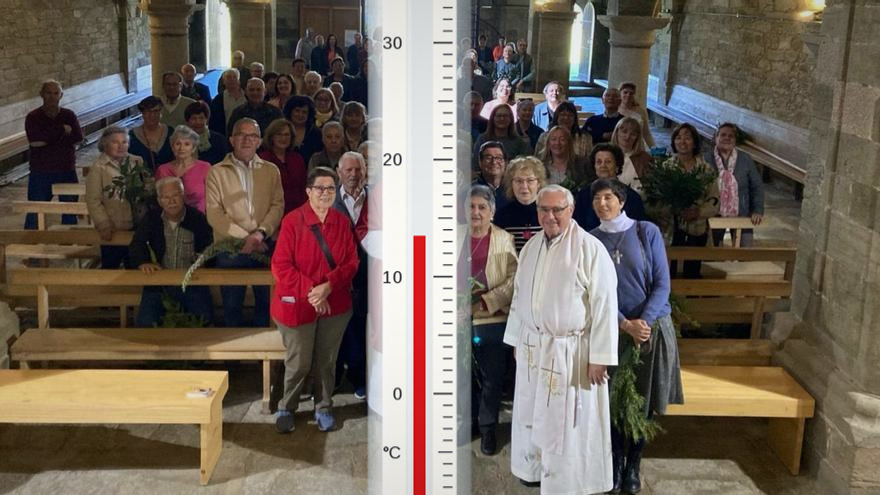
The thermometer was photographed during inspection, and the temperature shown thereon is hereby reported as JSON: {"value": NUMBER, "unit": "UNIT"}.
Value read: {"value": 13.5, "unit": "°C"}
